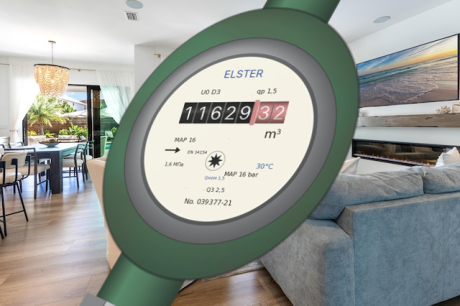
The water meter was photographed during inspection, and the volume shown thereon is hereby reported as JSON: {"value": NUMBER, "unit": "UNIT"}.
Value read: {"value": 11629.32, "unit": "m³"}
